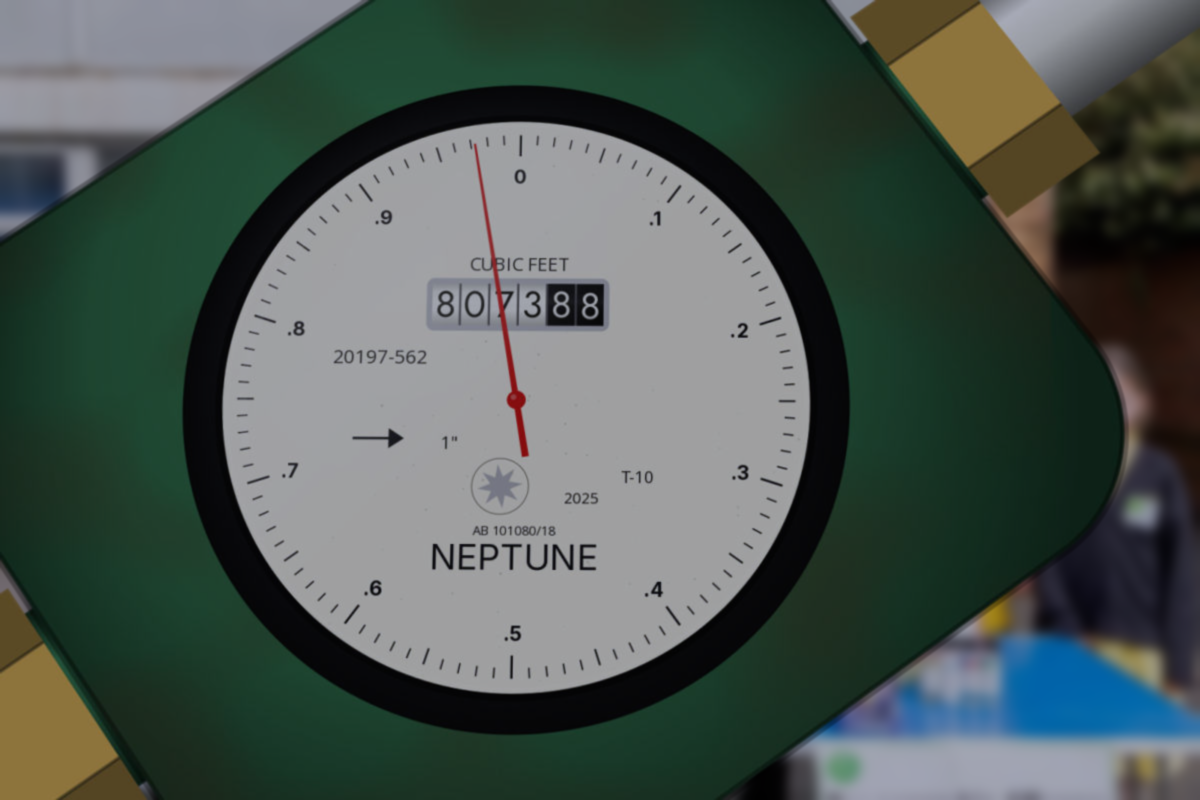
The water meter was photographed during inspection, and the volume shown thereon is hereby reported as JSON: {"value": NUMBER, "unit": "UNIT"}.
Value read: {"value": 807387.97, "unit": "ft³"}
